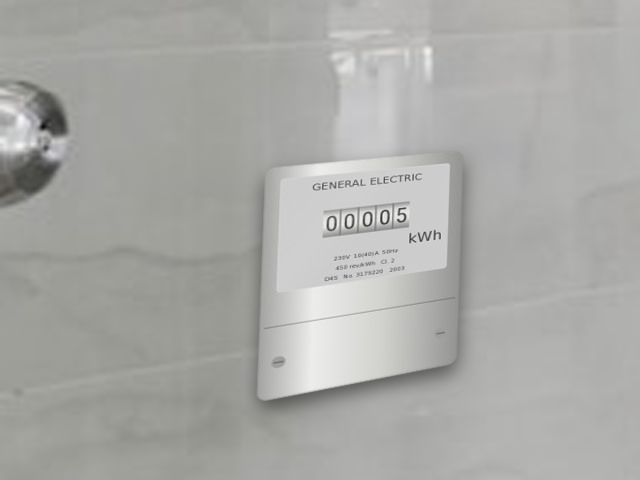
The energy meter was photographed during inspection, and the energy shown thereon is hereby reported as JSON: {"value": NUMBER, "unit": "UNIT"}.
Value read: {"value": 5, "unit": "kWh"}
